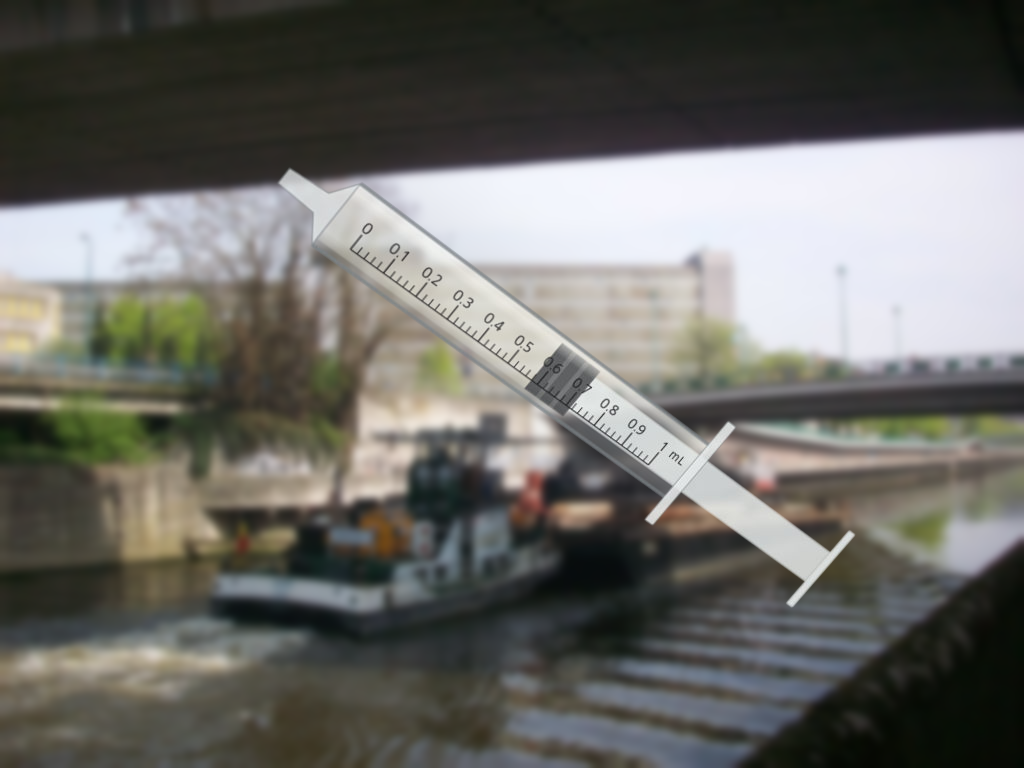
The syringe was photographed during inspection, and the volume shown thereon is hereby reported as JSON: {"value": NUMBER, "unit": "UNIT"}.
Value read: {"value": 0.58, "unit": "mL"}
